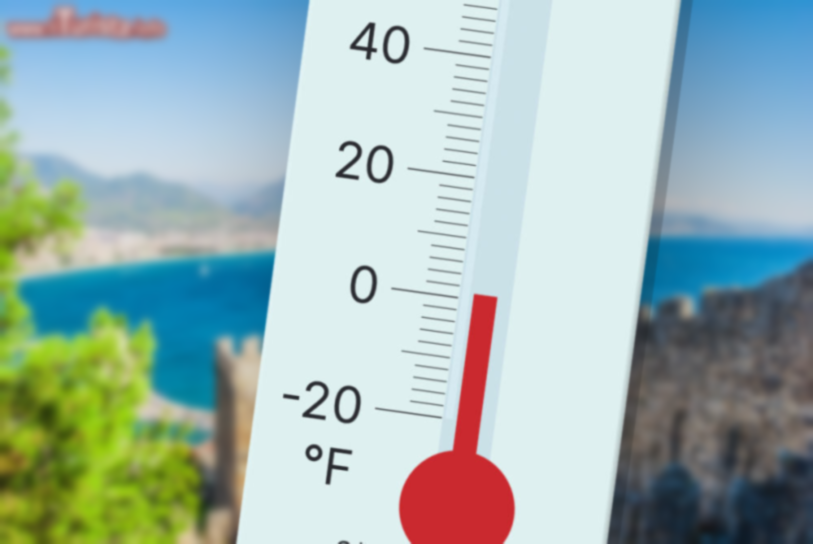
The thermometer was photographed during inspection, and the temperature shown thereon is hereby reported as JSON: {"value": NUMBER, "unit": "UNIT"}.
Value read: {"value": 1, "unit": "°F"}
